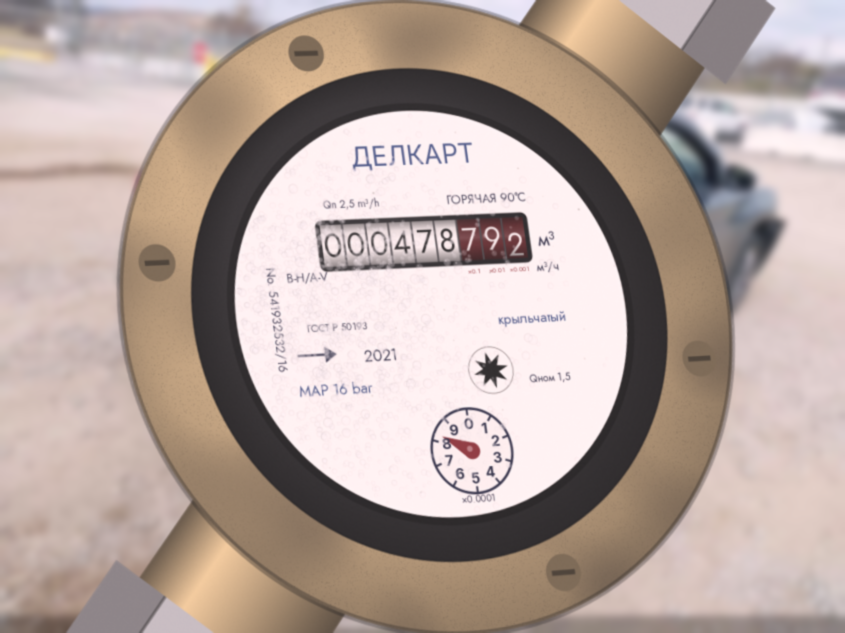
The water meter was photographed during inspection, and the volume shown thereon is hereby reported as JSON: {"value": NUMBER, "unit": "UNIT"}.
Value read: {"value": 478.7918, "unit": "m³"}
